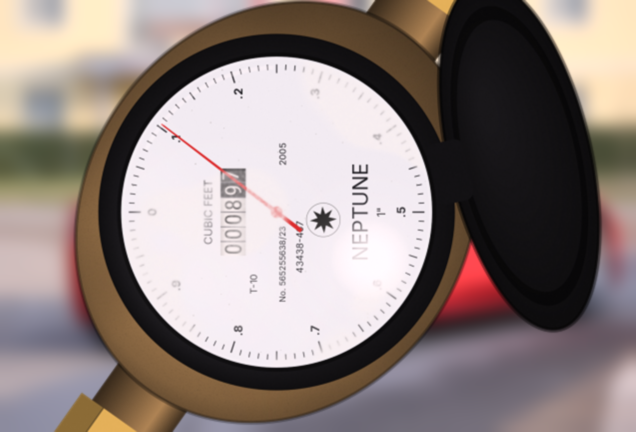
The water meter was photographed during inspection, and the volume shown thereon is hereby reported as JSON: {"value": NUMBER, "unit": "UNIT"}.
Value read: {"value": 897.10, "unit": "ft³"}
